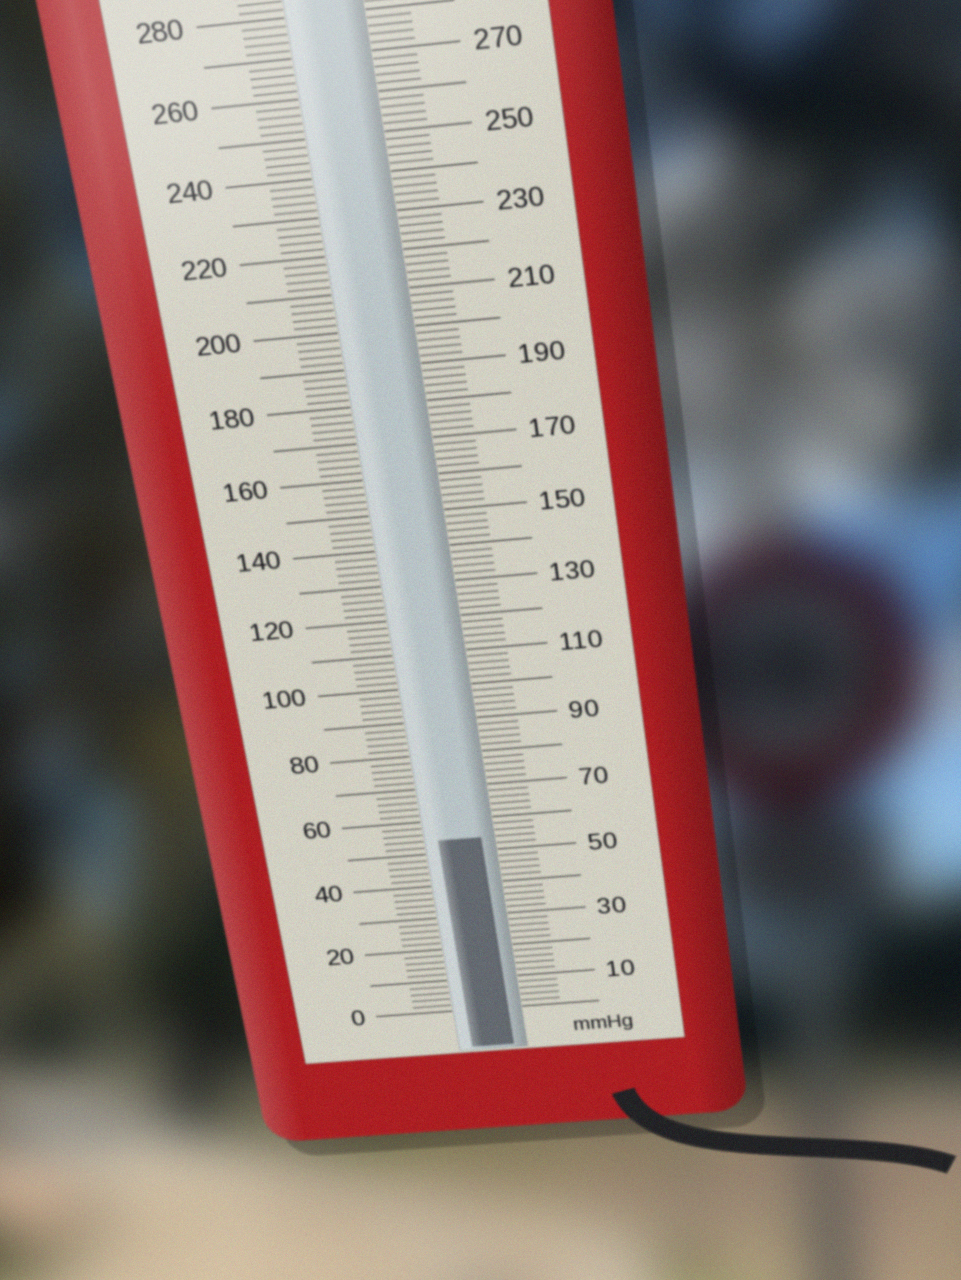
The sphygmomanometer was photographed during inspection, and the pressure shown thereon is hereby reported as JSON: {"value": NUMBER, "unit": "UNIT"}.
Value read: {"value": 54, "unit": "mmHg"}
